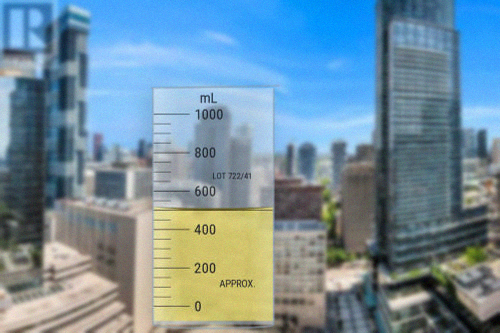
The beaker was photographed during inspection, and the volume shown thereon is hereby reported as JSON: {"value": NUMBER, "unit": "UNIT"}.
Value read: {"value": 500, "unit": "mL"}
